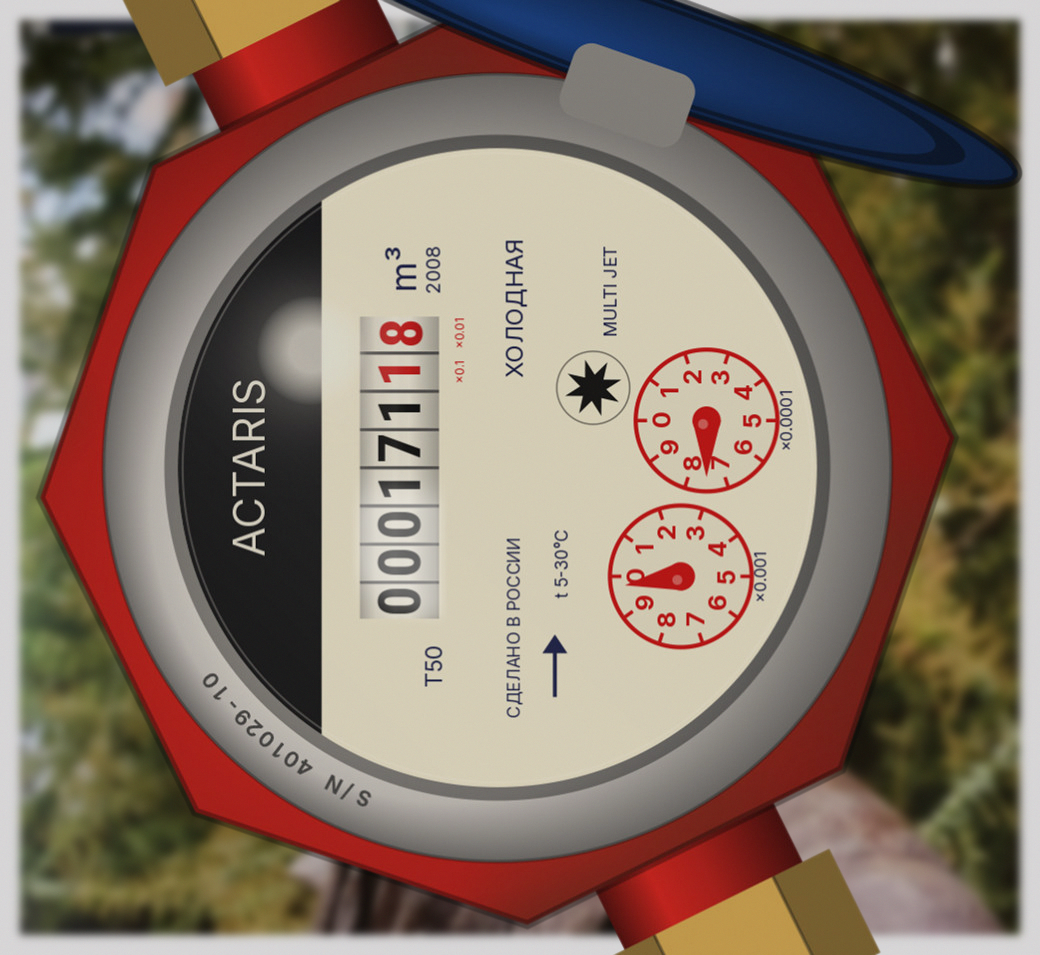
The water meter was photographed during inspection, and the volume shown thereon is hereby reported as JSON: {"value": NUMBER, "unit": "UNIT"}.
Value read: {"value": 171.1797, "unit": "m³"}
